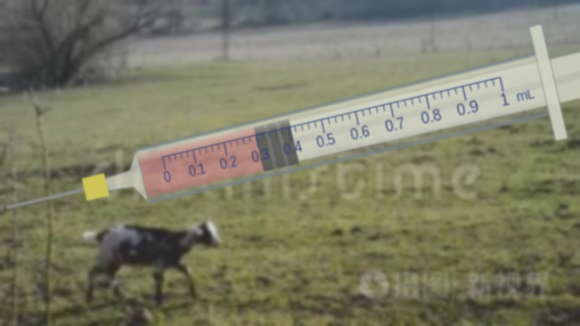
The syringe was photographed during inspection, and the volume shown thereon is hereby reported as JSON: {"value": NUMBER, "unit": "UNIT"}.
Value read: {"value": 0.3, "unit": "mL"}
